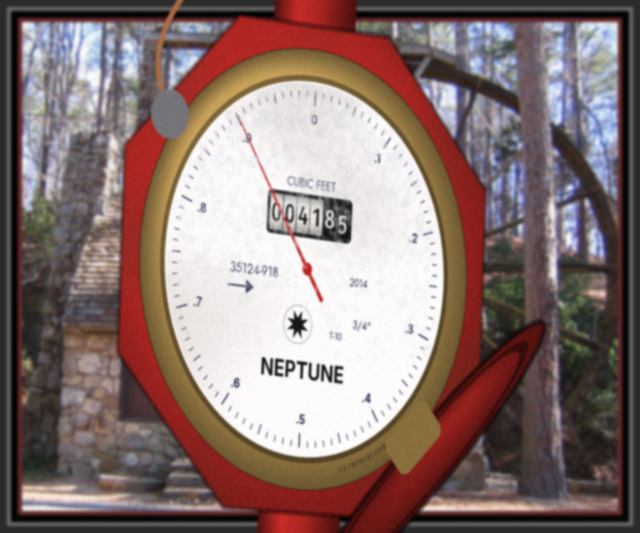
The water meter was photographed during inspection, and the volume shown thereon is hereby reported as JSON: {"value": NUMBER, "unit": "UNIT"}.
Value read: {"value": 4184.90, "unit": "ft³"}
